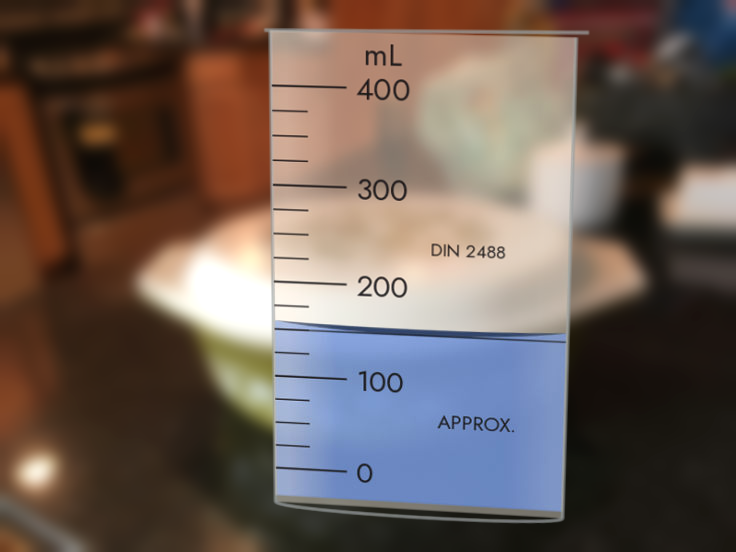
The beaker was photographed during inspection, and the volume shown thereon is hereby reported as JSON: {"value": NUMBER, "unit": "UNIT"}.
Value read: {"value": 150, "unit": "mL"}
